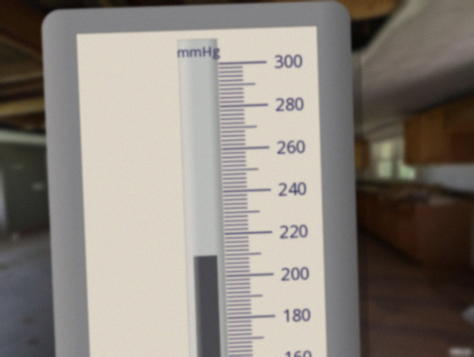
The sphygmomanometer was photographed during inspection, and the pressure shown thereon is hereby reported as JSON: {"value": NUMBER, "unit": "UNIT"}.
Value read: {"value": 210, "unit": "mmHg"}
